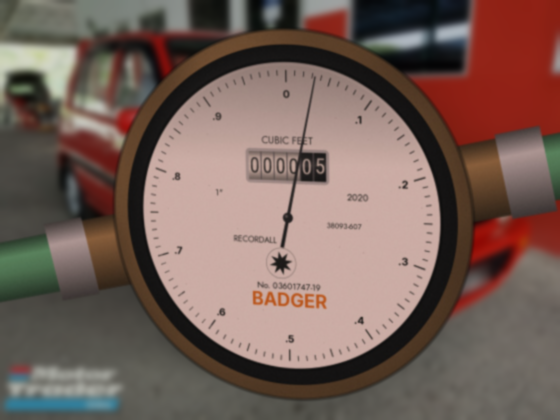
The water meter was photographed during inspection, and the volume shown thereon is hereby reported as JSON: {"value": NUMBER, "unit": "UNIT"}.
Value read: {"value": 5.03, "unit": "ft³"}
